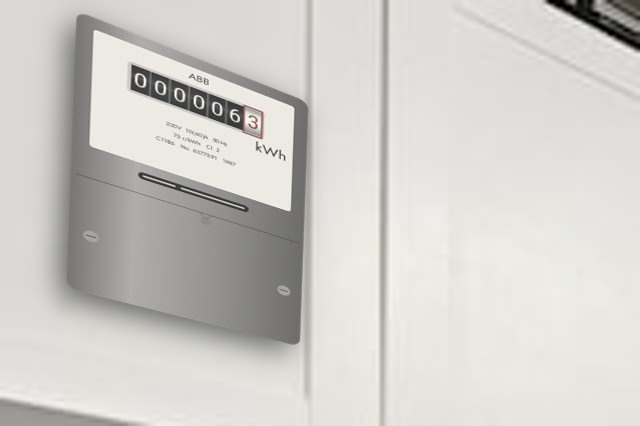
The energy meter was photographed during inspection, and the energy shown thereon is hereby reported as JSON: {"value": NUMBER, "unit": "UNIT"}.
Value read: {"value": 6.3, "unit": "kWh"}
